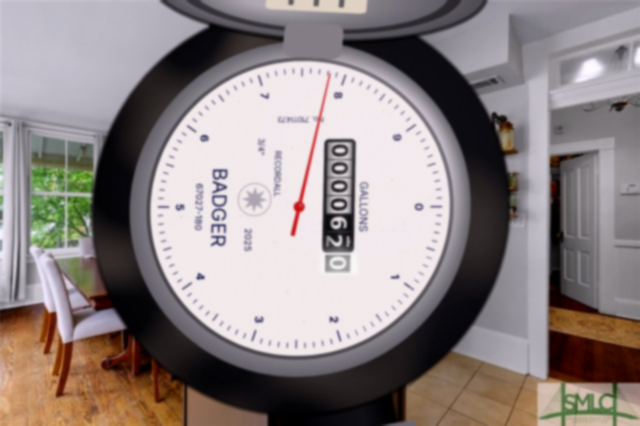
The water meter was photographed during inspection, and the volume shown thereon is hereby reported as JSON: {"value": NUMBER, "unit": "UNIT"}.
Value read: {"value": 617.8, "unit": "gal"}
